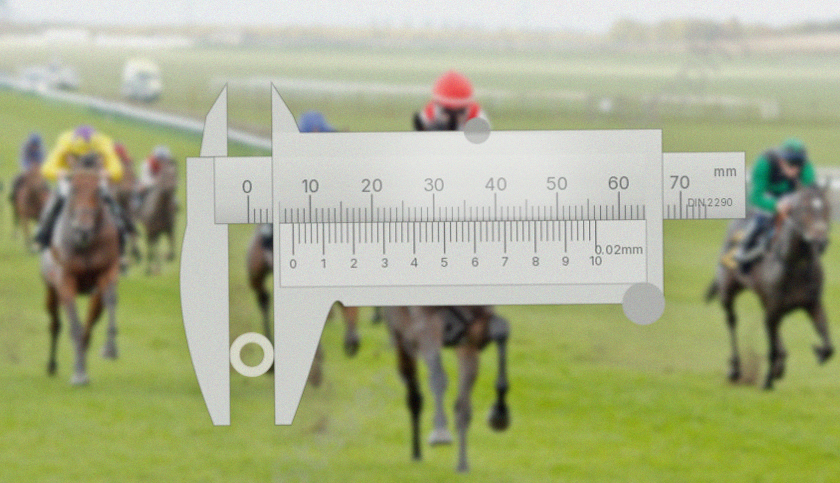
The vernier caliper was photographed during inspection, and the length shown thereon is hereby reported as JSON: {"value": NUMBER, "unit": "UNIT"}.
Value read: {"value": 7.2, "unit": "mm"}
